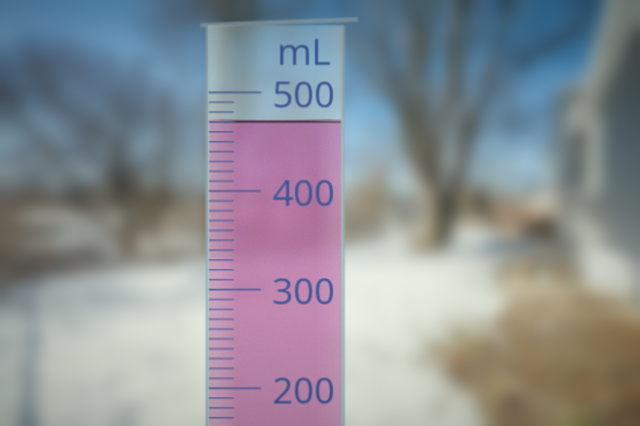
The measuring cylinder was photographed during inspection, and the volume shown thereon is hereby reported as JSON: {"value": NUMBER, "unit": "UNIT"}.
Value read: {"value": 470, "unit": "mL"}
